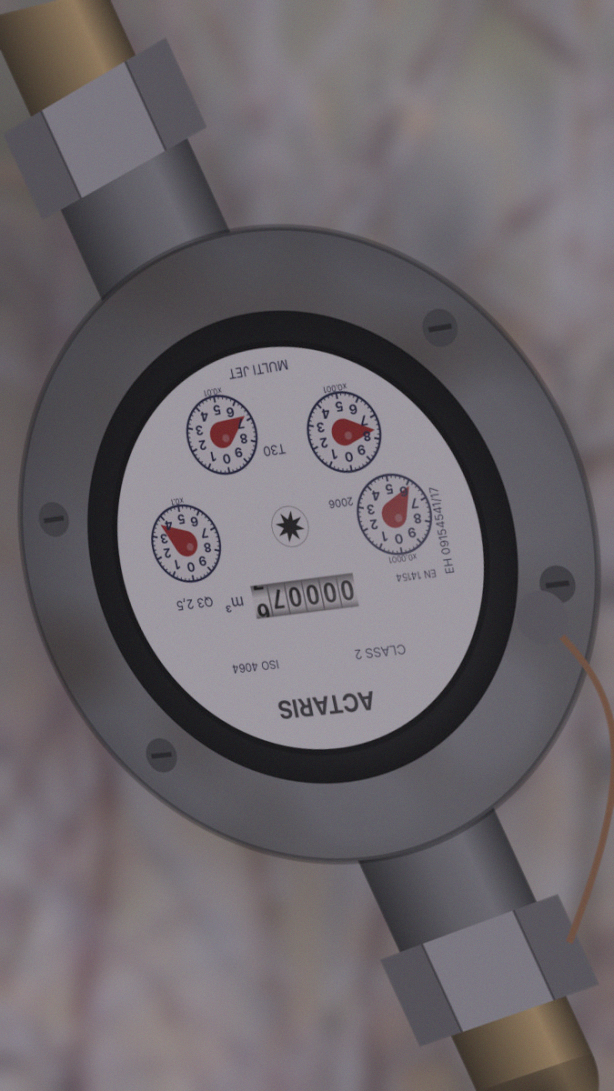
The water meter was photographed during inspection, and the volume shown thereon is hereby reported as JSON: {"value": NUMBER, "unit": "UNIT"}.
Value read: {"value": 76.3676, "unit": "m³"}
